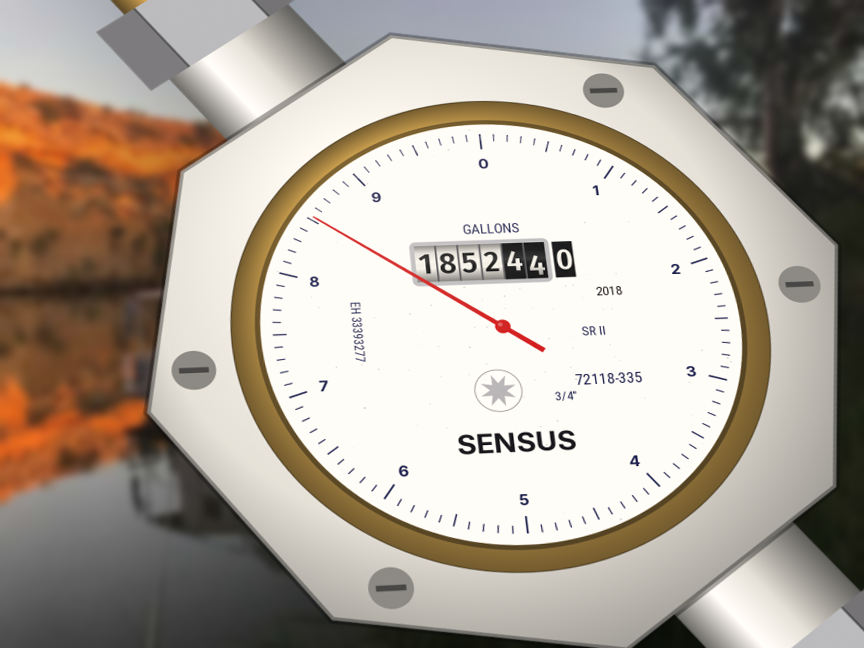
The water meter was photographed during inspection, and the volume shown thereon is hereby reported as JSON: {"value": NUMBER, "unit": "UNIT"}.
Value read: {"value": 1852438.5, "unit": "gal"}
